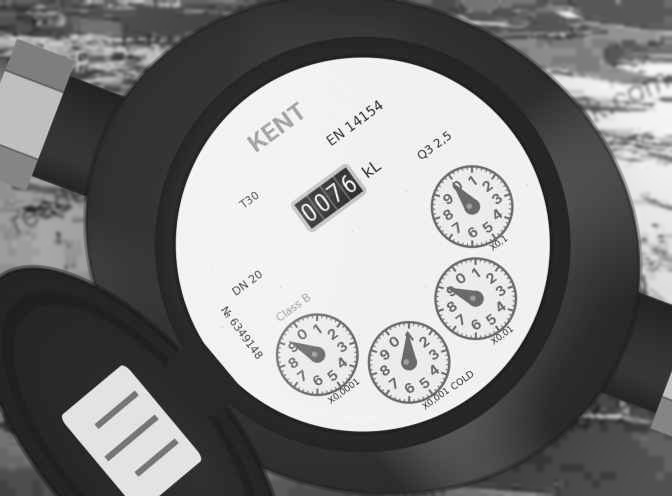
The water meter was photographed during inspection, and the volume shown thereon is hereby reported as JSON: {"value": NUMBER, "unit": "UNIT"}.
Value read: {"value": 75.9909, "unit": "kL"}
